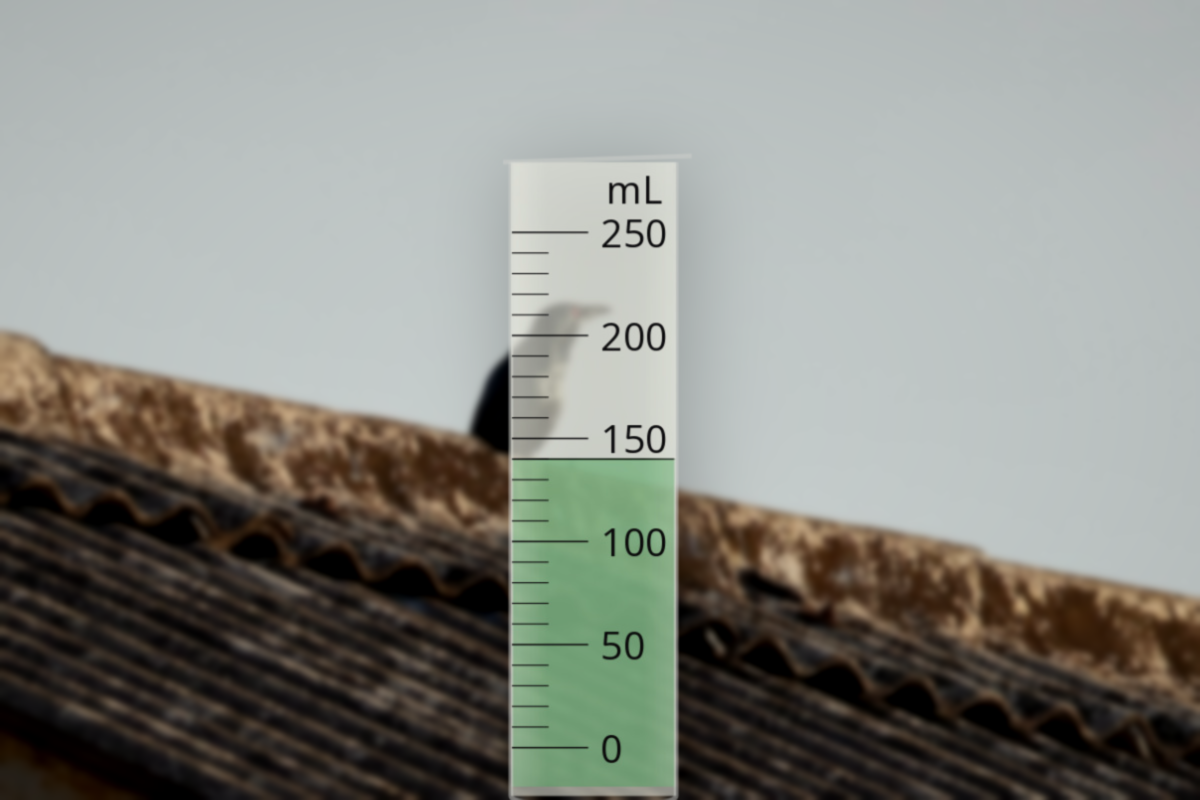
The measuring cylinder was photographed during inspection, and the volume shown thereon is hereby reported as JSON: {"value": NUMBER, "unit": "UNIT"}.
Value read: {"value": 140, "unit": "mL"}
